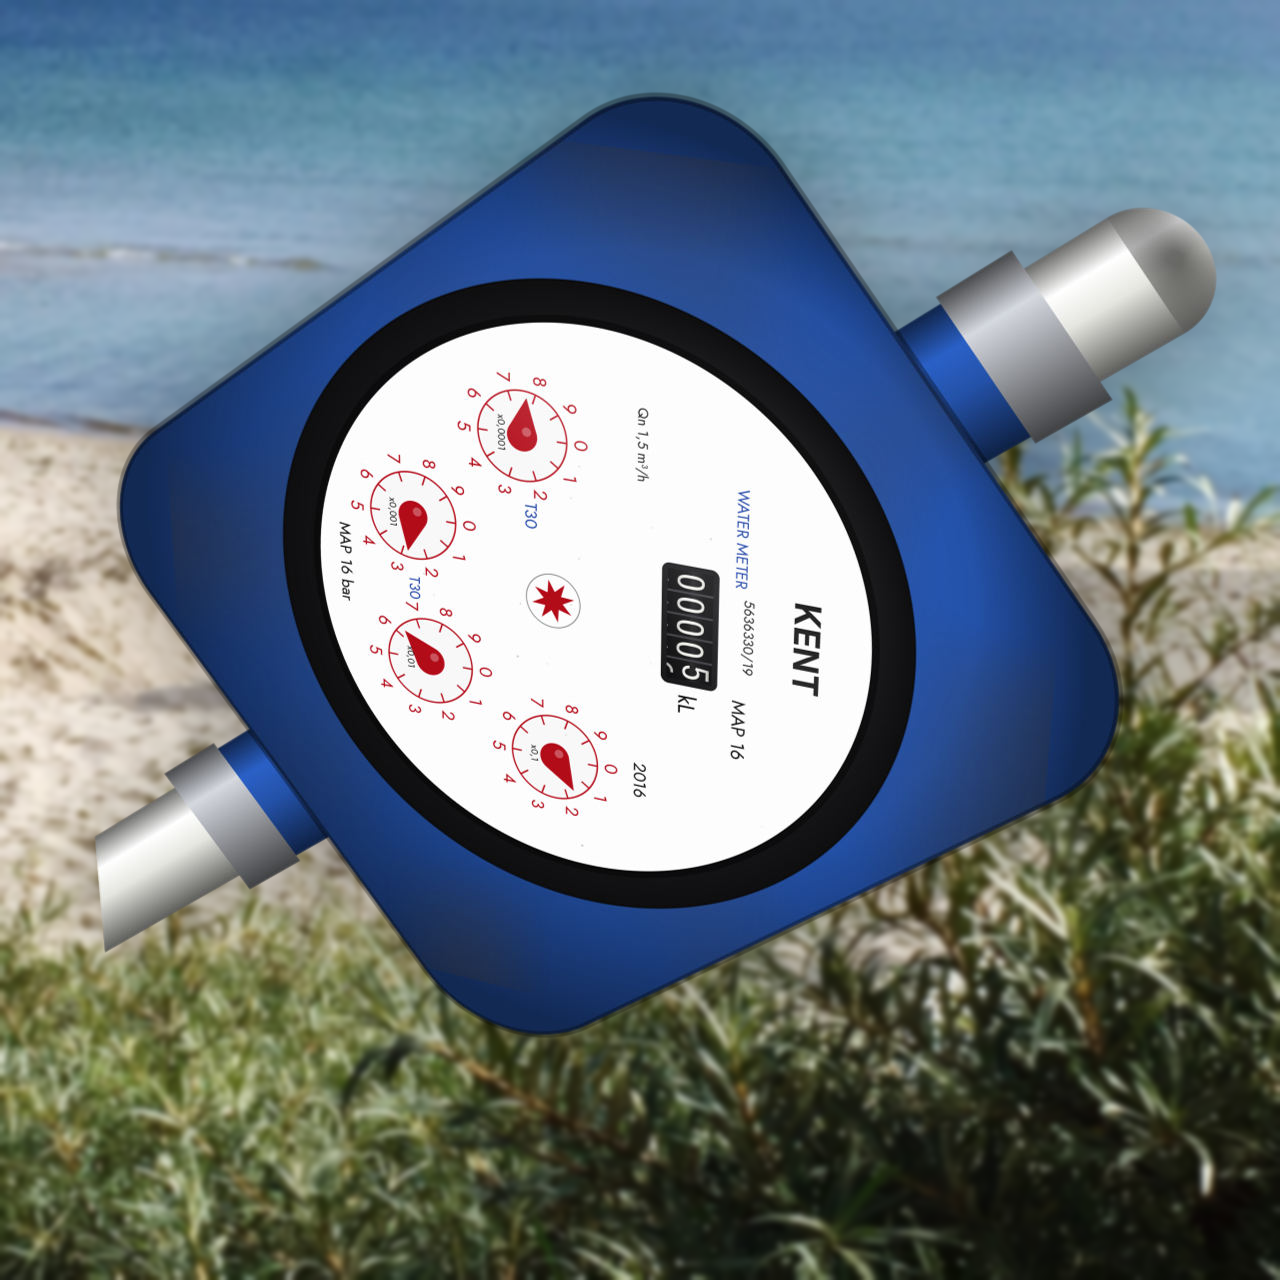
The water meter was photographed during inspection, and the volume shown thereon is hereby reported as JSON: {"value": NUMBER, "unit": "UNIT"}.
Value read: {"value": 5.1627, "unit": "kL"}
